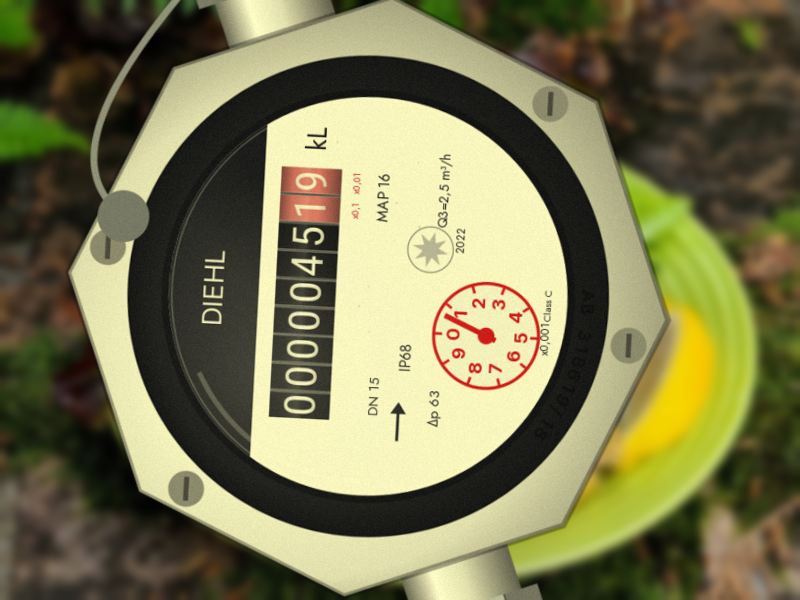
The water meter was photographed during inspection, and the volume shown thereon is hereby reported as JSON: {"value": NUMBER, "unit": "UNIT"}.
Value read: {"value": 45.190, "unit": "kL"}
